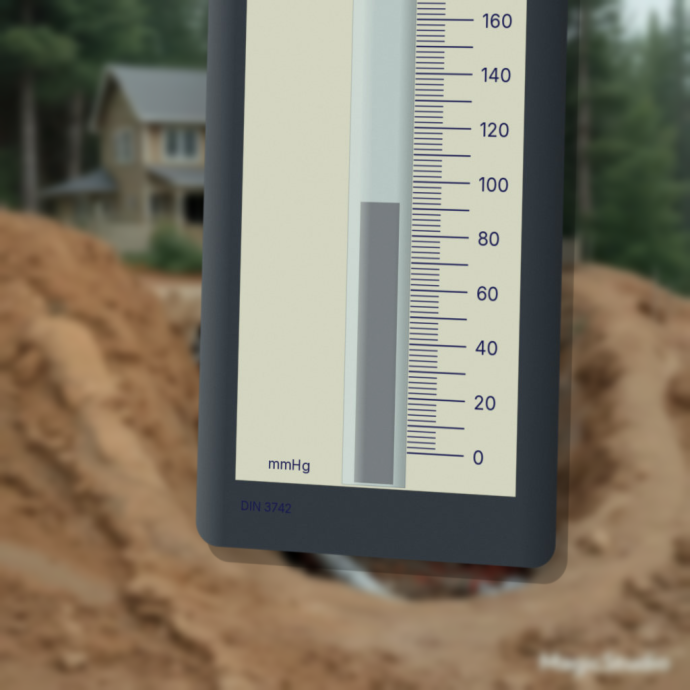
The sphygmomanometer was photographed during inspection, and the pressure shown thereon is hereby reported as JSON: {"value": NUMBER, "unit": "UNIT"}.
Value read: {"value": 92, "unit": "mmHg"}
